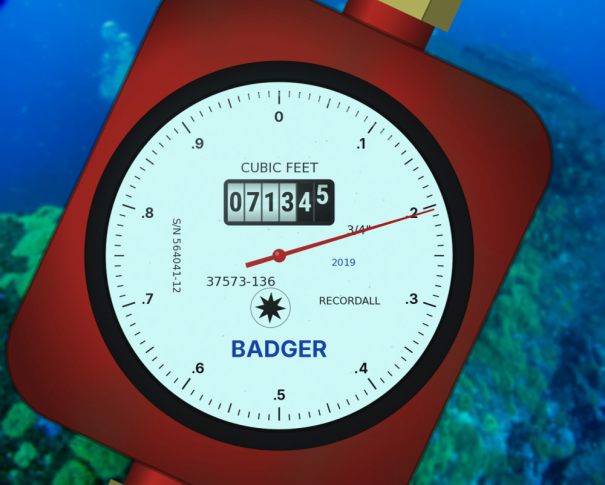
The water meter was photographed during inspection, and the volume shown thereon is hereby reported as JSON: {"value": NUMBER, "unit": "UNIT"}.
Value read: {"value": 71345.20, "unit": "ft³"}
